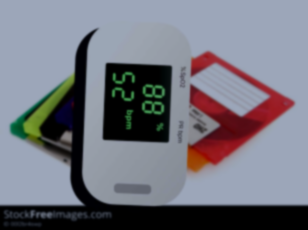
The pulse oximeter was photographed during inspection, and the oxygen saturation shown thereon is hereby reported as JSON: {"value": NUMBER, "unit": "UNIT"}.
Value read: {"value": 88, "unit": "%"}
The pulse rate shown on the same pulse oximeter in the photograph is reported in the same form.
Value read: {"value": 52, "unit": "bpm"}
